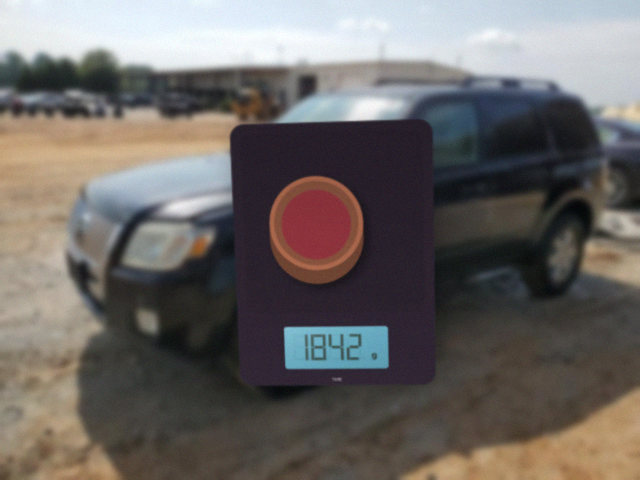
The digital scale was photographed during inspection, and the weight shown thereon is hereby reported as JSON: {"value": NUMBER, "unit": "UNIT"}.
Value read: {"value": 1842, "unit": "g"}
